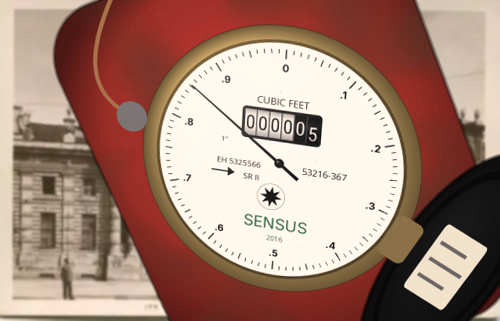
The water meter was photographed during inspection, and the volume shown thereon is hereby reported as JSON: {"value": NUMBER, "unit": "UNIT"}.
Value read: {"value": 4.85, "unit": "ft³"}
